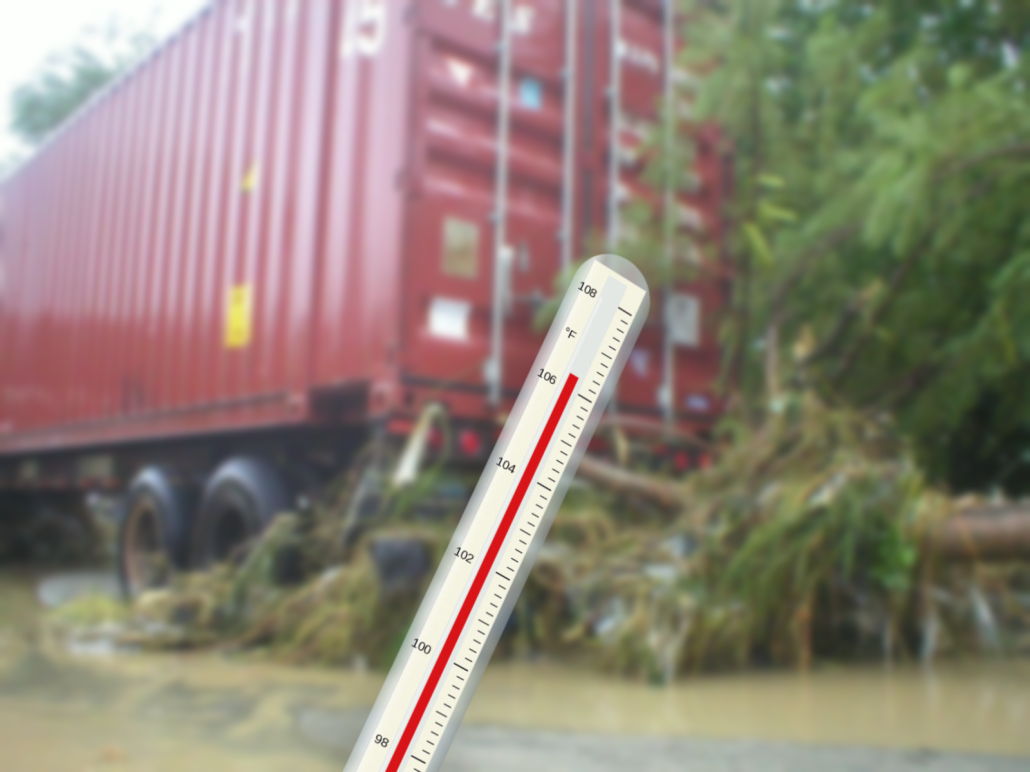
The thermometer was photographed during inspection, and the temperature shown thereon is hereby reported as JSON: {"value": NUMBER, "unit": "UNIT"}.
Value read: {"value": 106.3, "unit": "°F"}
